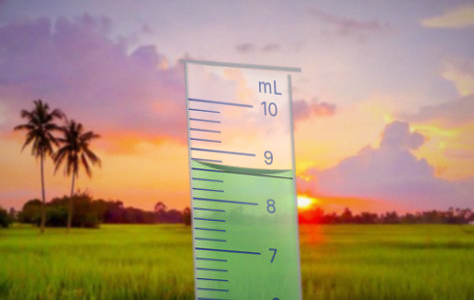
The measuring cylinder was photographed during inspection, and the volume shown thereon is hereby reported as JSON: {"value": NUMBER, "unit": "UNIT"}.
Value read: {"value": 8.6, "unit": "mL"}
